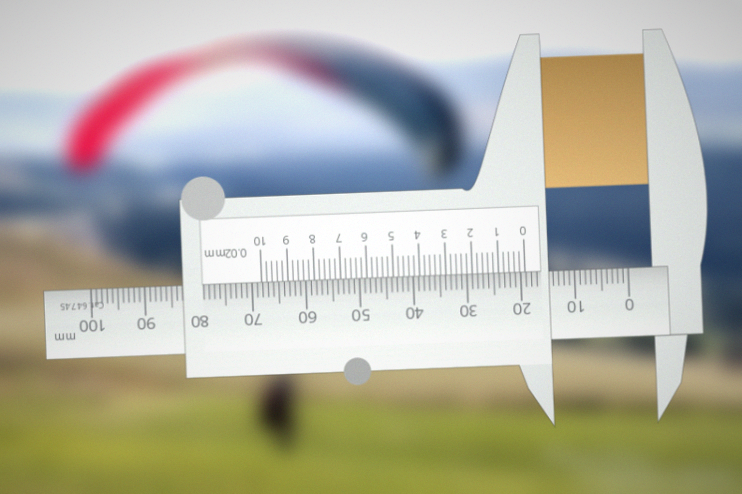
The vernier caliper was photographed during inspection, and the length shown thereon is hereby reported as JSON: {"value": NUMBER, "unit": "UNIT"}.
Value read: {"value": 19.2, "unit": "mm"}
